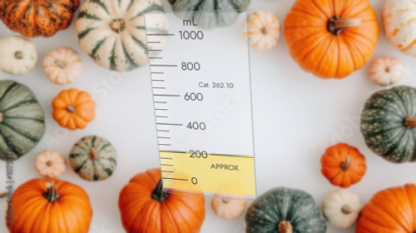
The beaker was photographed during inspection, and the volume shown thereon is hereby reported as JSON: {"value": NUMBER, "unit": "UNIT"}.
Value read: {"value": 200, "unit": "mL"}
